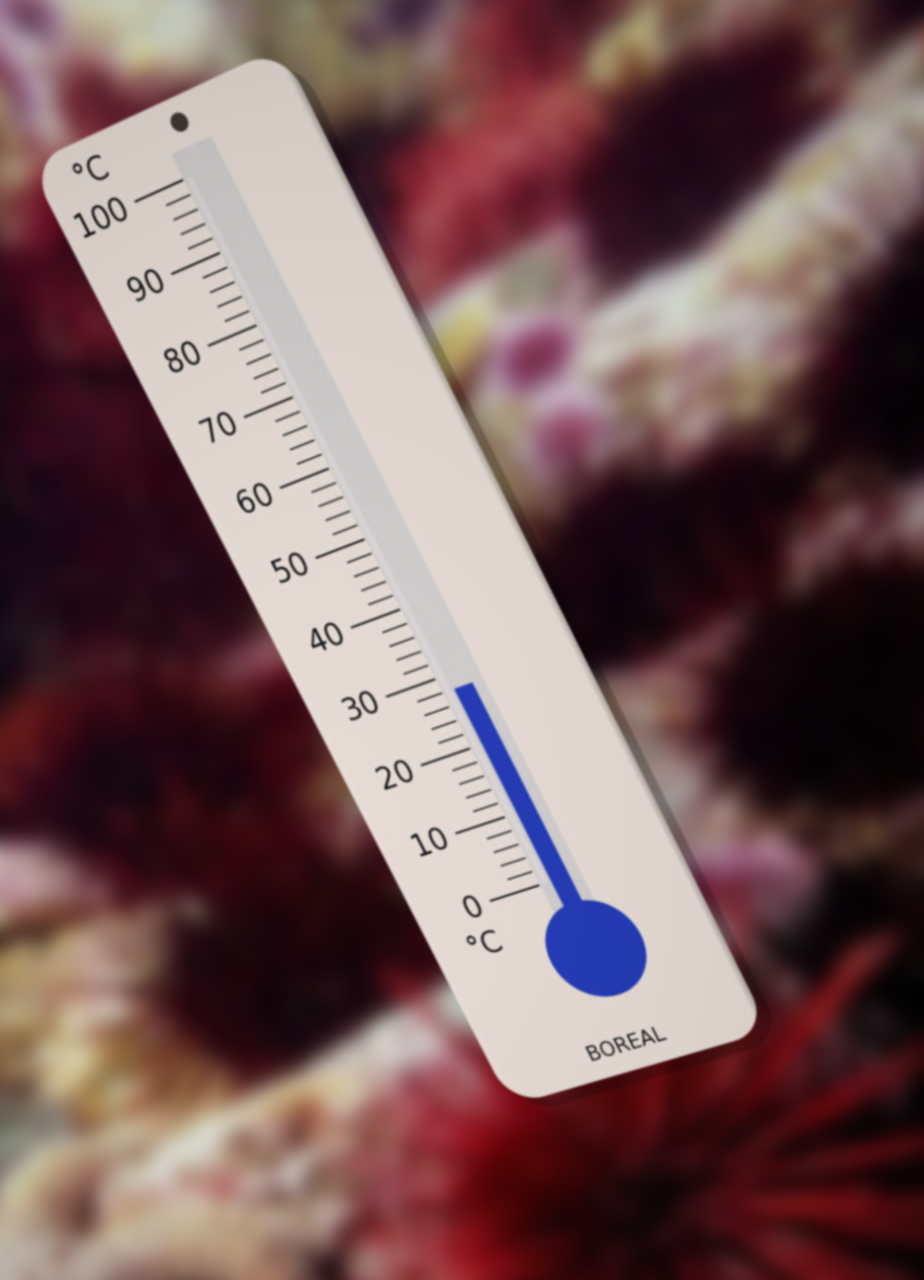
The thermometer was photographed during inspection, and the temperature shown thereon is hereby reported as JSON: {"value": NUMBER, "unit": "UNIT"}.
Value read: {"value": 28, "unit": "°C"}
